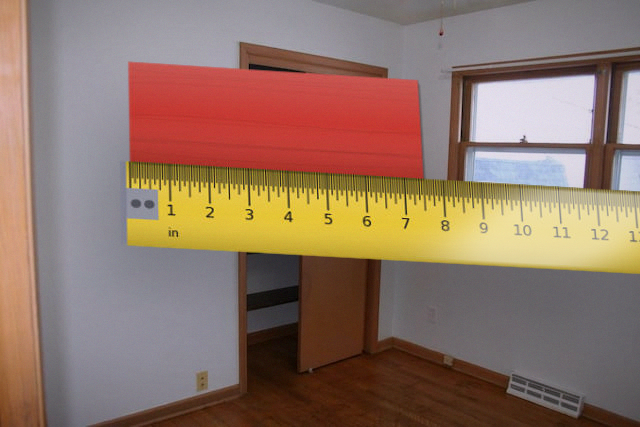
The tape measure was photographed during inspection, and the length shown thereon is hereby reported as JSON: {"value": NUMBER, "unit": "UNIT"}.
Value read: {"value": 7.5, "unit": "in"}
